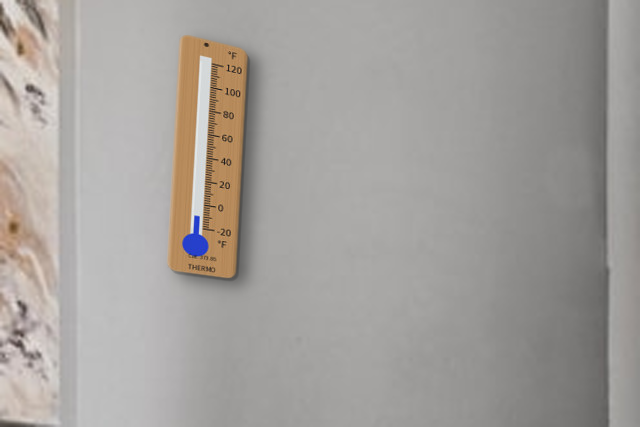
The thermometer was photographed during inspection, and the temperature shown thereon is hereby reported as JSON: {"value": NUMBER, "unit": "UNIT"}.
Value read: {"value": -10, "unit": "°F"}
